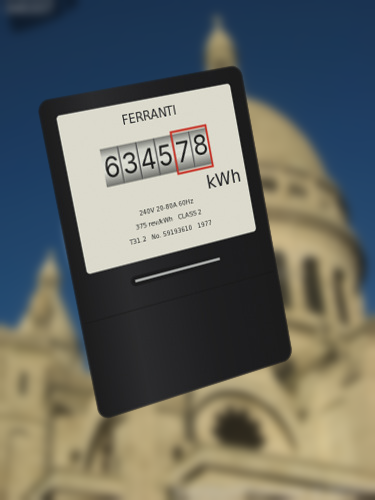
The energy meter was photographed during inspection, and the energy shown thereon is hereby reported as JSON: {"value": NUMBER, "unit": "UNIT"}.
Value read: {"value": 6345.78, "unit": "kWh"}
